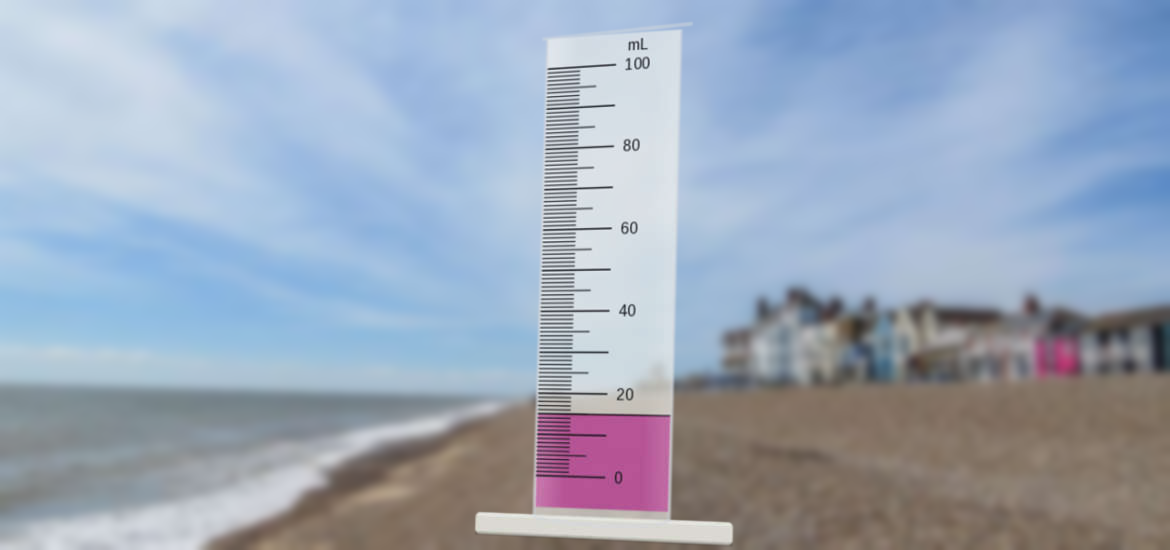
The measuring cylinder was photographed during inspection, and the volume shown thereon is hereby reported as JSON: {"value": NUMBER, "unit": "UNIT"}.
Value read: {"value": 15, "unit": "mL"}
